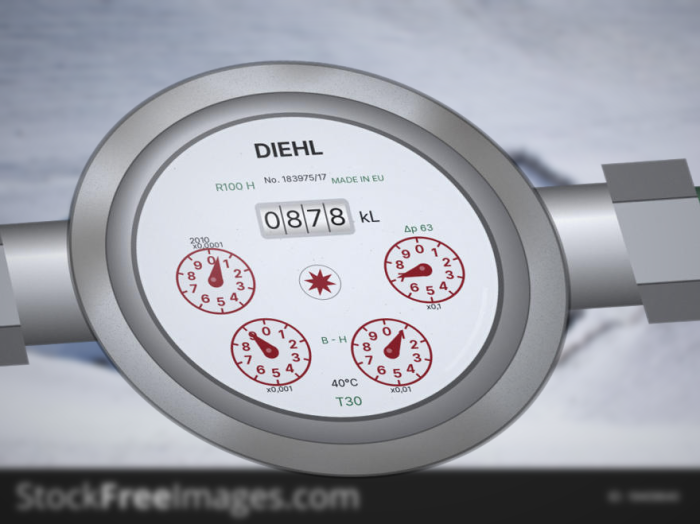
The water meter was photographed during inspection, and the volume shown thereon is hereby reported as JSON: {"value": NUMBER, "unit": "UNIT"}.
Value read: {"value": 878.7090, "unit": "kL"}
